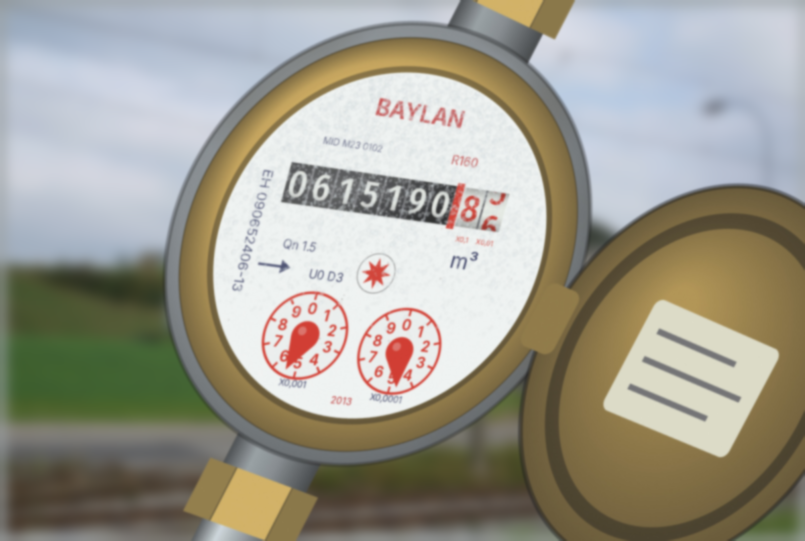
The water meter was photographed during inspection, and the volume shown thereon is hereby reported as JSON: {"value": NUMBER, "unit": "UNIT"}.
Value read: {"value": 615190.8554, "unit": "m³"}
